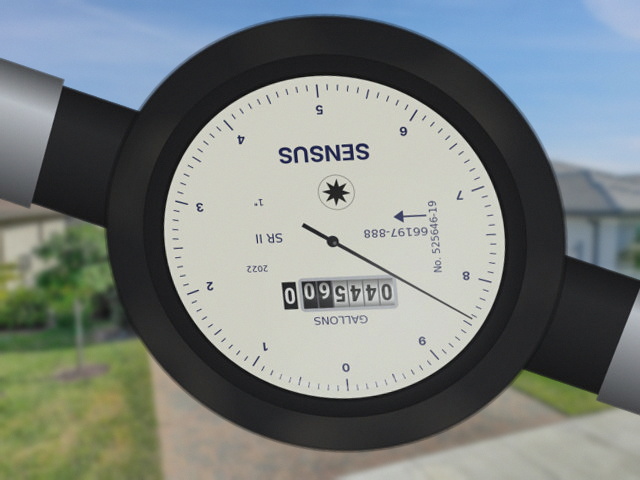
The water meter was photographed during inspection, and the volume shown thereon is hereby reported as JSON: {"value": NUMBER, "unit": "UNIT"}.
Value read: {"value": 445598.4, "unit": "gal"}
